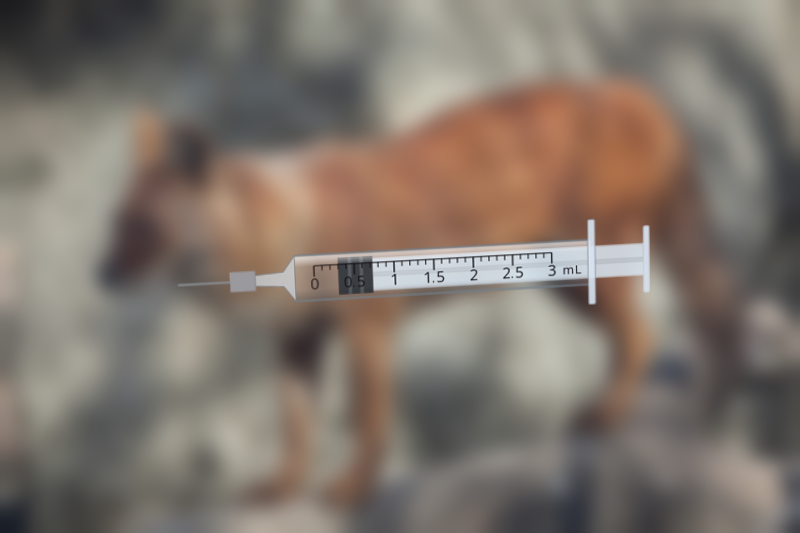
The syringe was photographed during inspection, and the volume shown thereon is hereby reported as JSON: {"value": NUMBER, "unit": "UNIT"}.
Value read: {"value": 0.3, "unit": "mL"}
